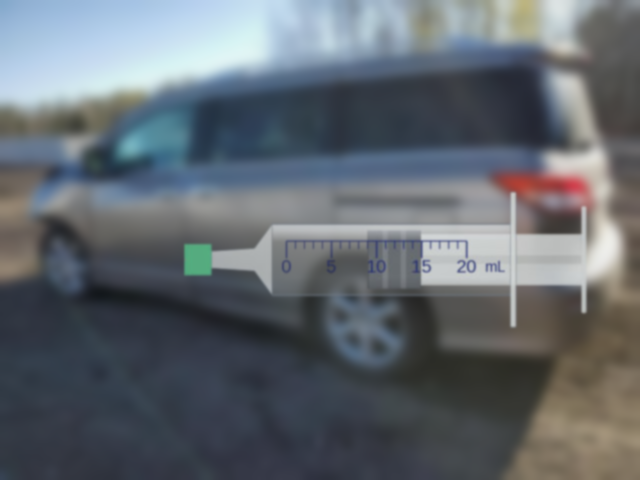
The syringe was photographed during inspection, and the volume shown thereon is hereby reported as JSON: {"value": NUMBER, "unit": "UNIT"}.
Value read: {"value": 9, "unit": "mL"}
